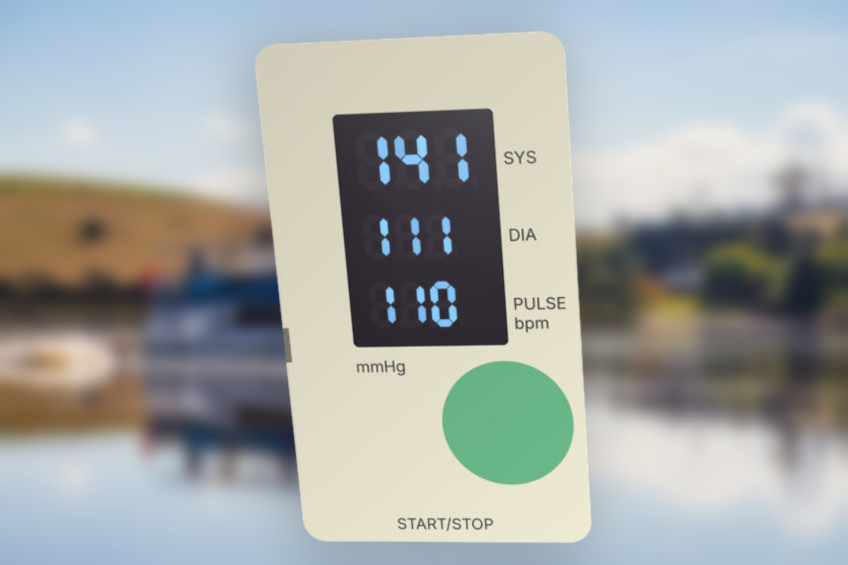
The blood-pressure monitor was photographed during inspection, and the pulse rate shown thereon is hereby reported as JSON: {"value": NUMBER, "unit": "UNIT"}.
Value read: {"value": 110, "unit": "bpm"}
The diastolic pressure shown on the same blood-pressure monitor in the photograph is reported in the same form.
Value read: {"value": 111, "unit": "mmHg"}
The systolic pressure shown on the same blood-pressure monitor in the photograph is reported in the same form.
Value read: {"value": 141, "unit": "mmHg"}
